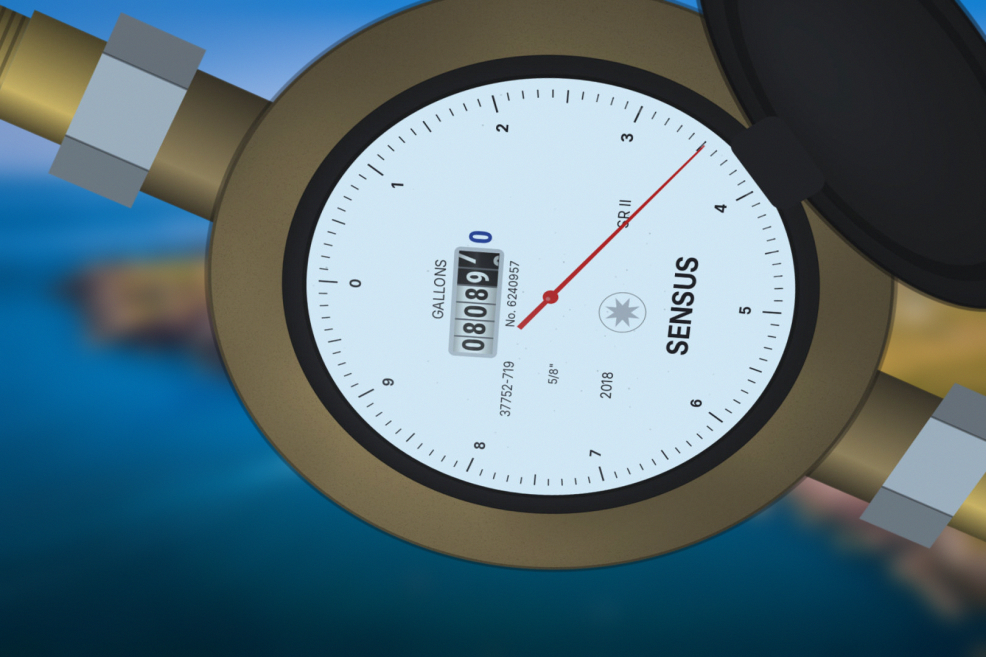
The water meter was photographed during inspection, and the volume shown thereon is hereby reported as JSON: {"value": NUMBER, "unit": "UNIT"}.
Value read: {"value": 808973.5, "unit": "gal"}
